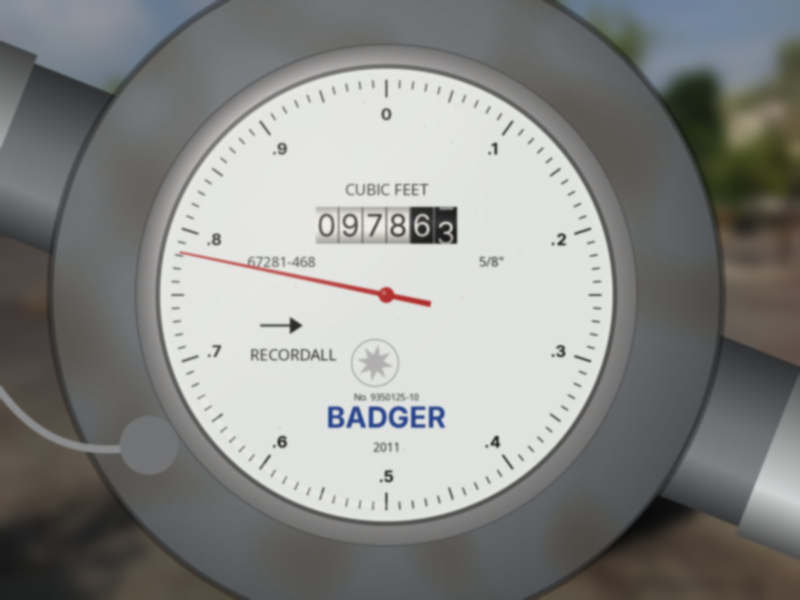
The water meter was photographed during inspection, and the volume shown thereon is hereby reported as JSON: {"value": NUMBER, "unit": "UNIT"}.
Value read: {"value": 97862.78, "unit": "ft³"}
